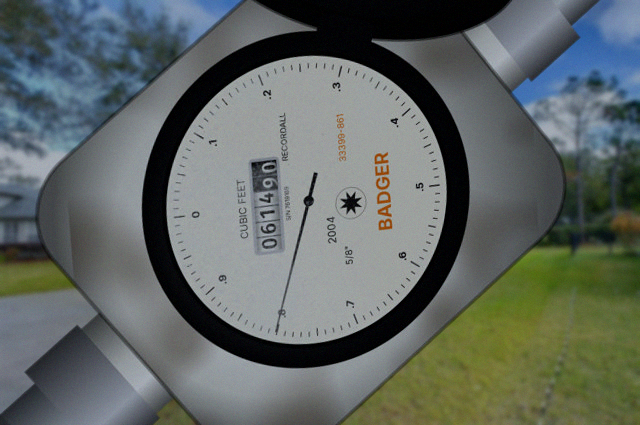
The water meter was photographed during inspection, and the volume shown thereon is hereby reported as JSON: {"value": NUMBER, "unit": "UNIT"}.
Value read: {"value": 61489.80, "unit": "ft³"}
